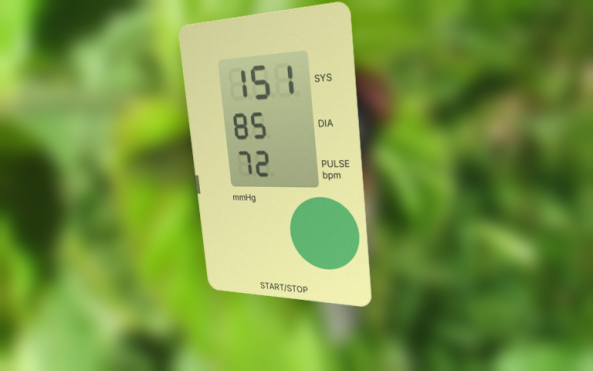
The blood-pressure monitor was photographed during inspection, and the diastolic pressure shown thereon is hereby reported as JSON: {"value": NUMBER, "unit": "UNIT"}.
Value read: {"value": 85, "unit": "mmHg"}
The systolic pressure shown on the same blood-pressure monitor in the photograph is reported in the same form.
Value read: {"value": 151, "unit": "mmHg"}
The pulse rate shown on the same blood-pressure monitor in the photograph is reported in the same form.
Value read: {"value": 72, "unit": "bpm"}
